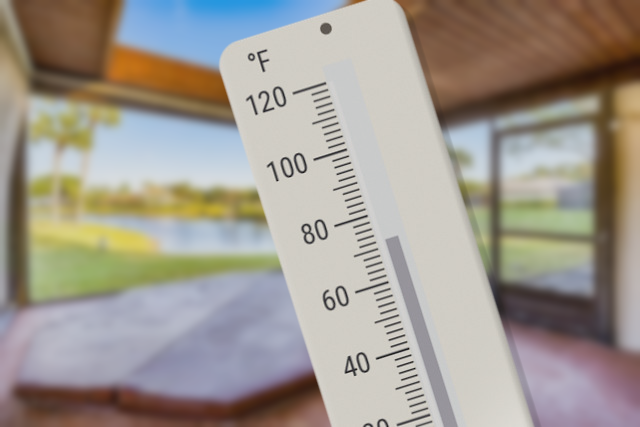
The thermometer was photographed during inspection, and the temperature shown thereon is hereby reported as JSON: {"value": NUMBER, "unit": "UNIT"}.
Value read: {"value": 72, "unit": "°F"}
